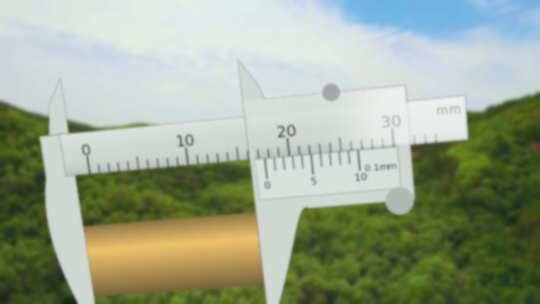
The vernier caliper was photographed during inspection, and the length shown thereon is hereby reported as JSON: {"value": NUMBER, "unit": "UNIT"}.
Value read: {"value": 17.6, "unit": "mm"}
